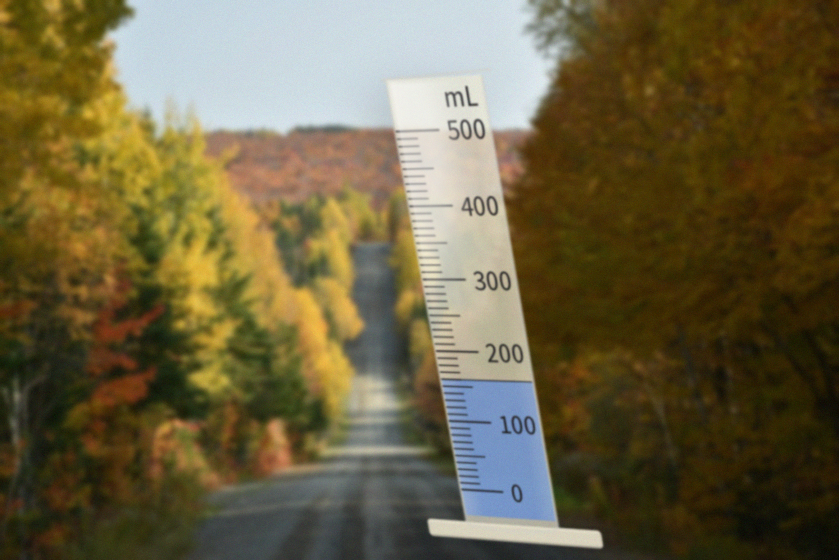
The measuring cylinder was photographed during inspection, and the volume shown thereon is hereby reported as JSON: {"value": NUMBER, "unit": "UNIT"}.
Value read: {"value": 160, "unit": "mL"}
